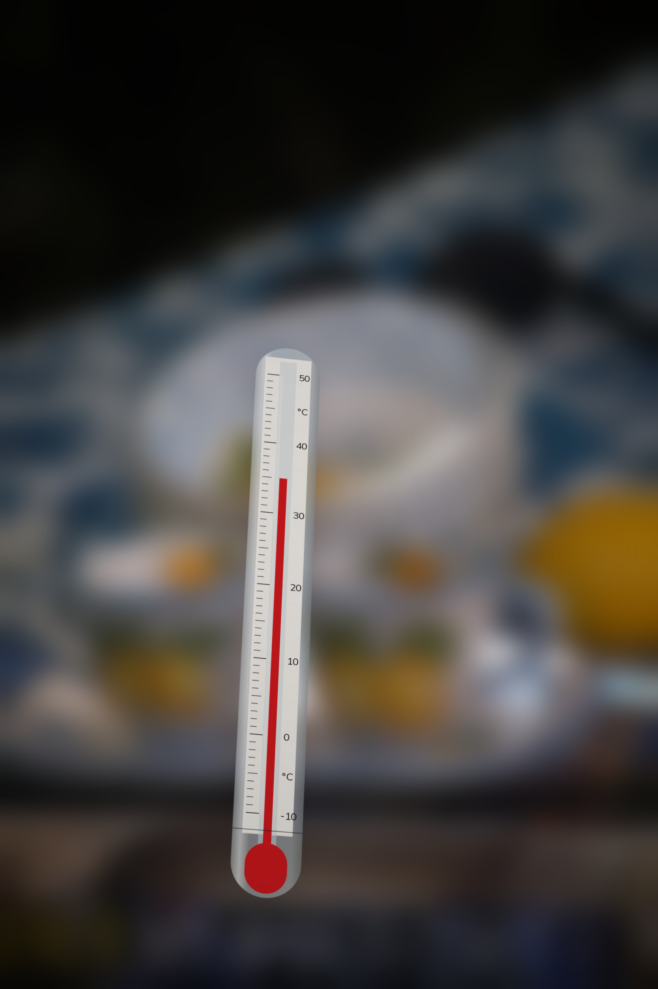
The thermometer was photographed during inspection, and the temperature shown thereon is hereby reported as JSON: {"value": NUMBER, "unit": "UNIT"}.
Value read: {"value": 35, "unit": "°C"}
